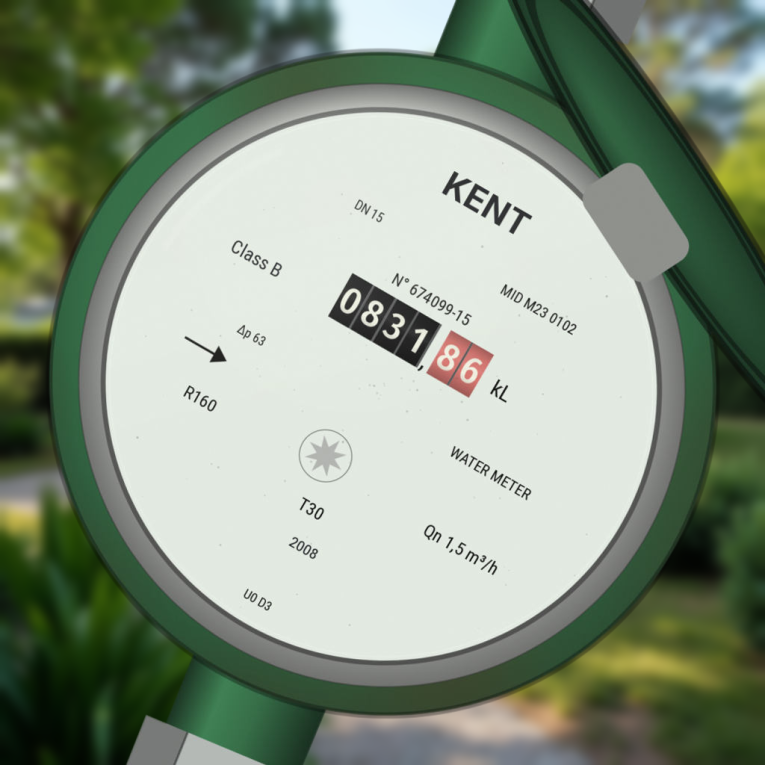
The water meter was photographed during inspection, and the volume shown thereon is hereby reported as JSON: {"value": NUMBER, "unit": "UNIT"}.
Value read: {"value": 831.86, "unit": "kL"}
